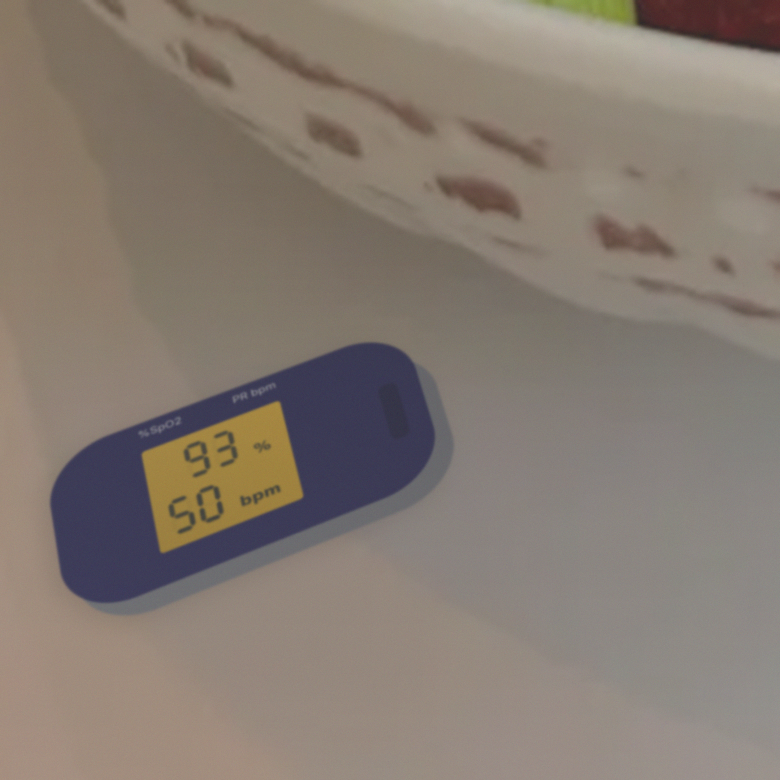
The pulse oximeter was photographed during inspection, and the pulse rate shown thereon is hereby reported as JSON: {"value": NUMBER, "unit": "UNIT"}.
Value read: {"value": 50, "unit": "bpm"}
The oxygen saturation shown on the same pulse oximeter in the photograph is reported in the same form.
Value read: {"value": 93, "unit": "%"}
